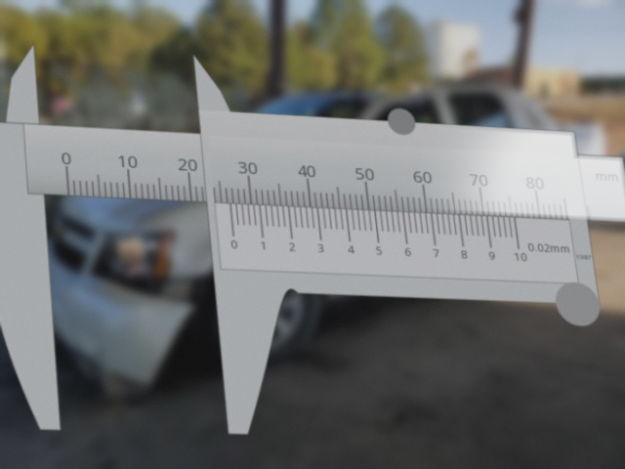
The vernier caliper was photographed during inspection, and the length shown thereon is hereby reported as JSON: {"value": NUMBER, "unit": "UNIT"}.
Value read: {"value": 26.5, "unit": "mm"}
